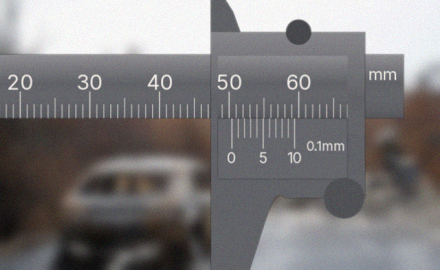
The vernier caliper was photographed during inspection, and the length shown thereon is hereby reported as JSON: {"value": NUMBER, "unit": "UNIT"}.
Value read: {"value": 50.4, "unit": "mm"}
